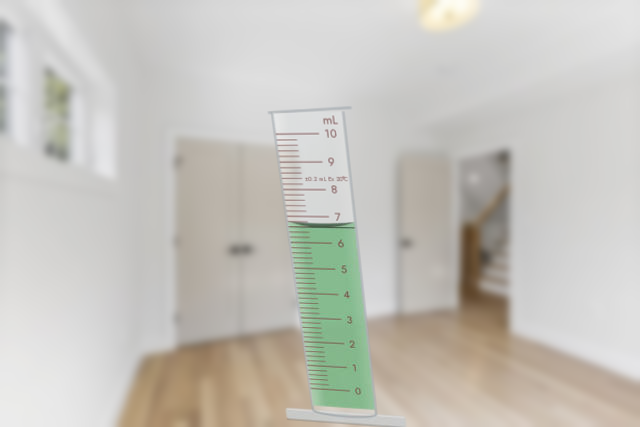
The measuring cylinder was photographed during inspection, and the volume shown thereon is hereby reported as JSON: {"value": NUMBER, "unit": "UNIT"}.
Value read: {"value": 6.6, "unit": "mL"}
